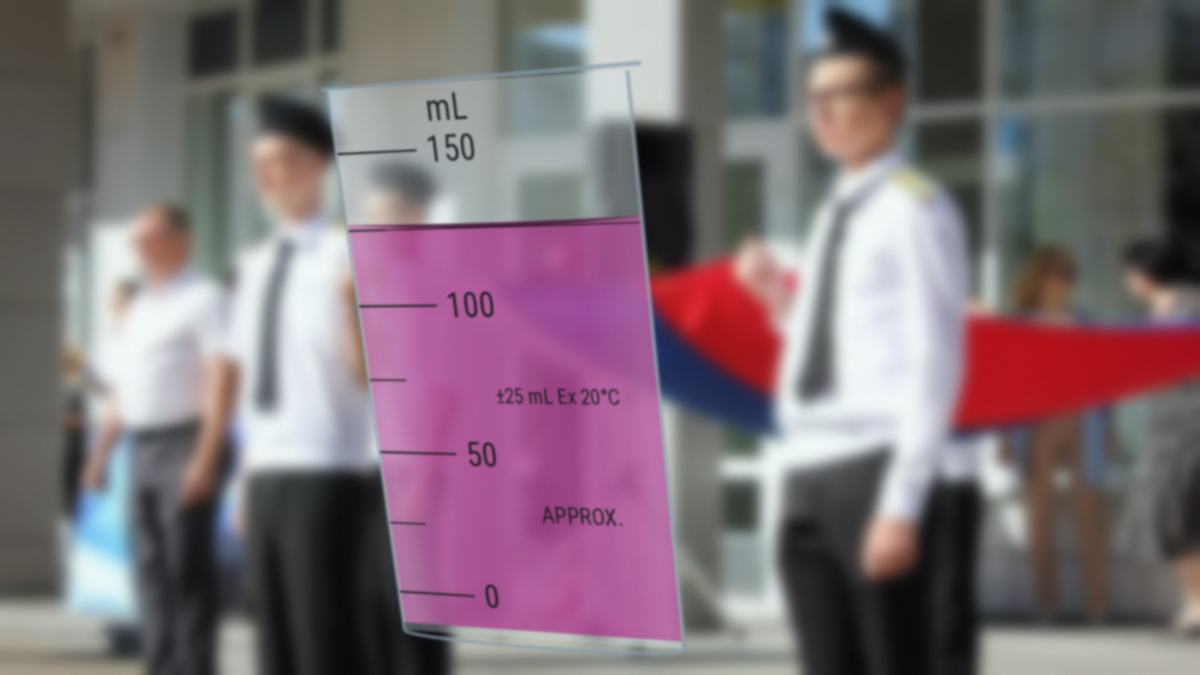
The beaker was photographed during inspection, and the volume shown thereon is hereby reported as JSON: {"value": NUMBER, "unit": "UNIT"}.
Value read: {"value": 125, "unit": "mL"}
